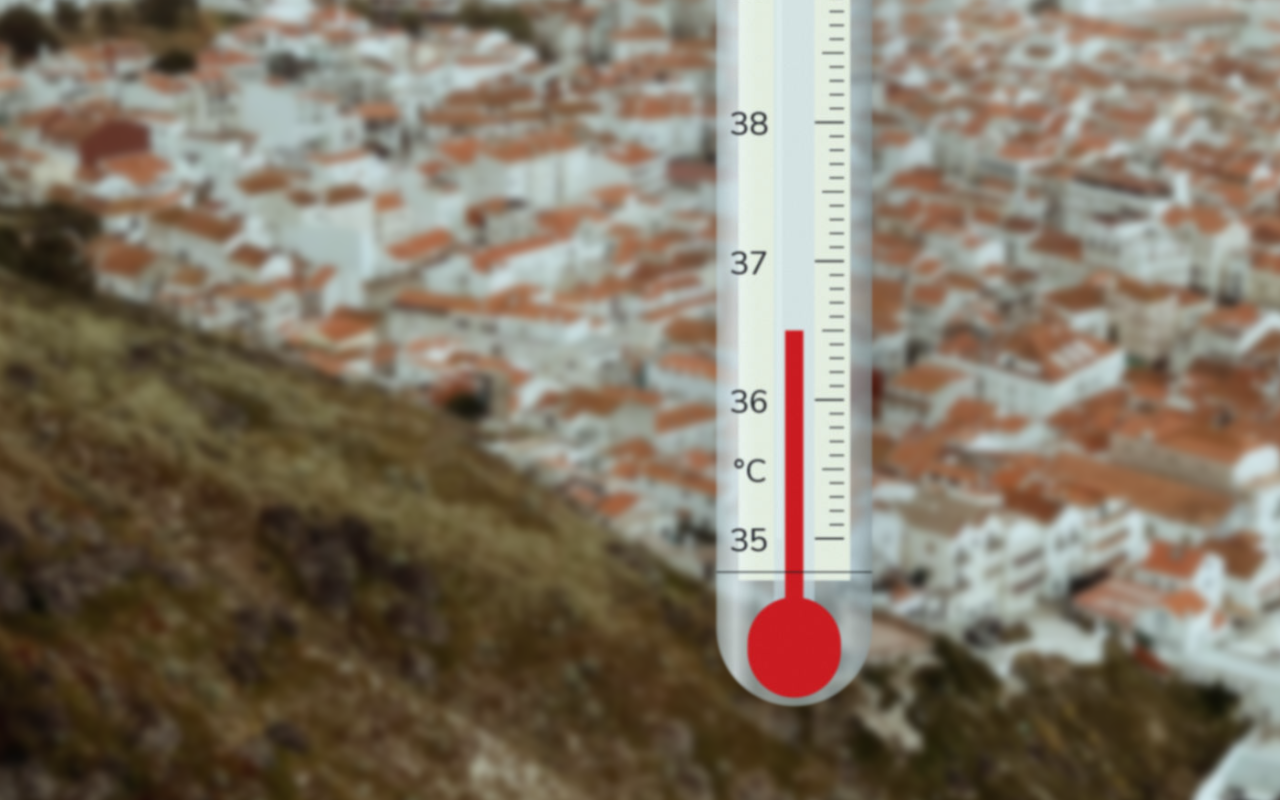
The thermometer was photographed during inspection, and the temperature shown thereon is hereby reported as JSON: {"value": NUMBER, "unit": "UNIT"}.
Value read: {"value": 36.5, "unit": "°C"}
